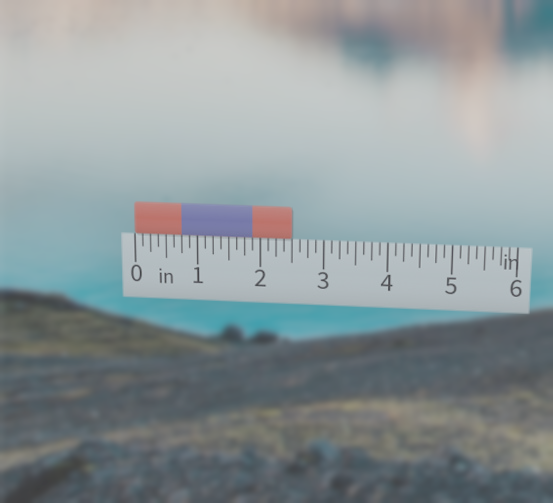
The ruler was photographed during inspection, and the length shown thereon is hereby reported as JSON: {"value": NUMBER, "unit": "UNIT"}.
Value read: {"value": 2.5, "unit": "in"}
